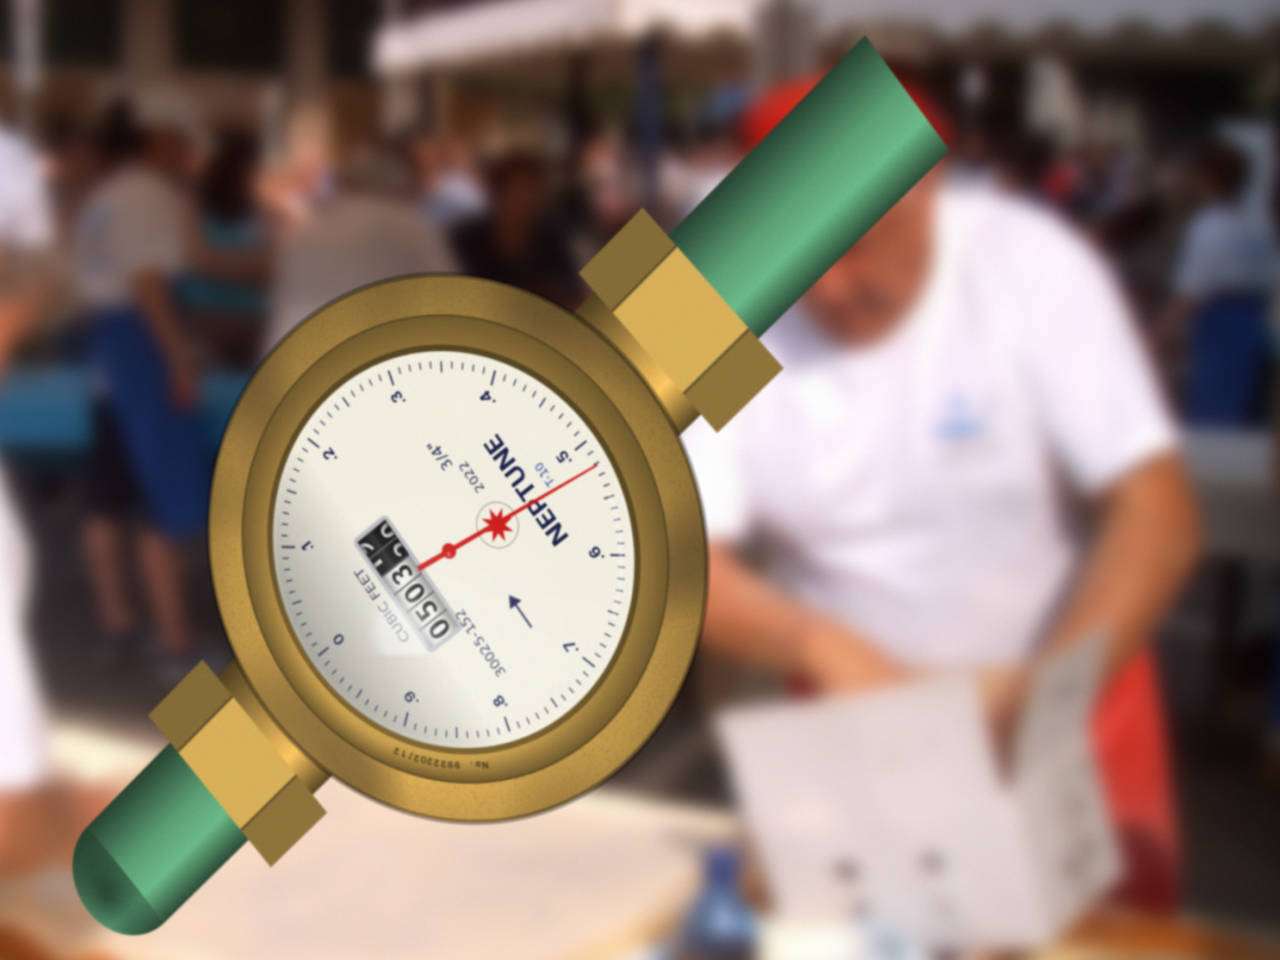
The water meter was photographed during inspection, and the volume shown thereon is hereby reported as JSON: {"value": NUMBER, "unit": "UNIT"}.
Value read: {"value": 50319.52, "unit": "ft³"}
